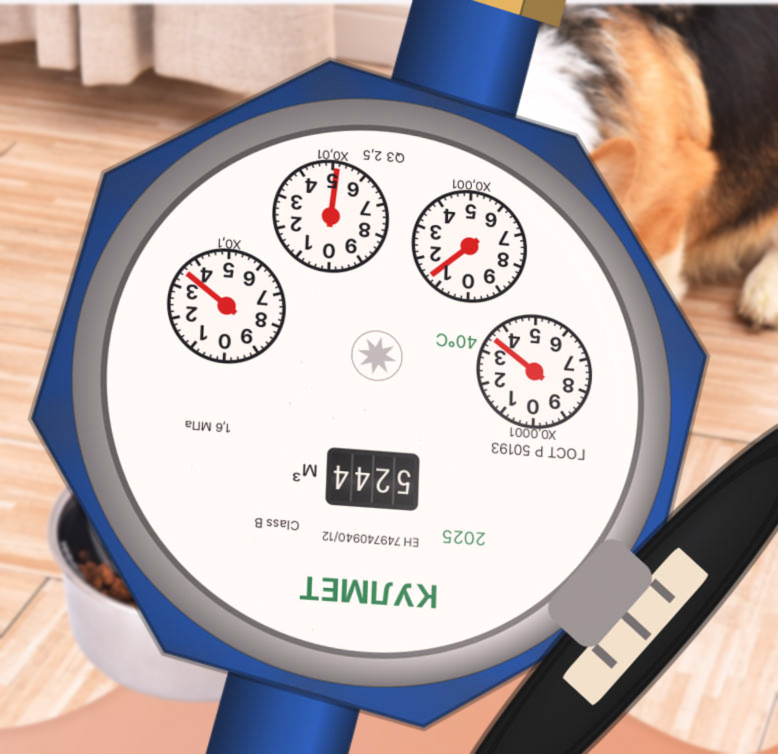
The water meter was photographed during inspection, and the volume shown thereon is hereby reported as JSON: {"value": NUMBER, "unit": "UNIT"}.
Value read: {"value": 5244.3513, "unit": "m³"}
